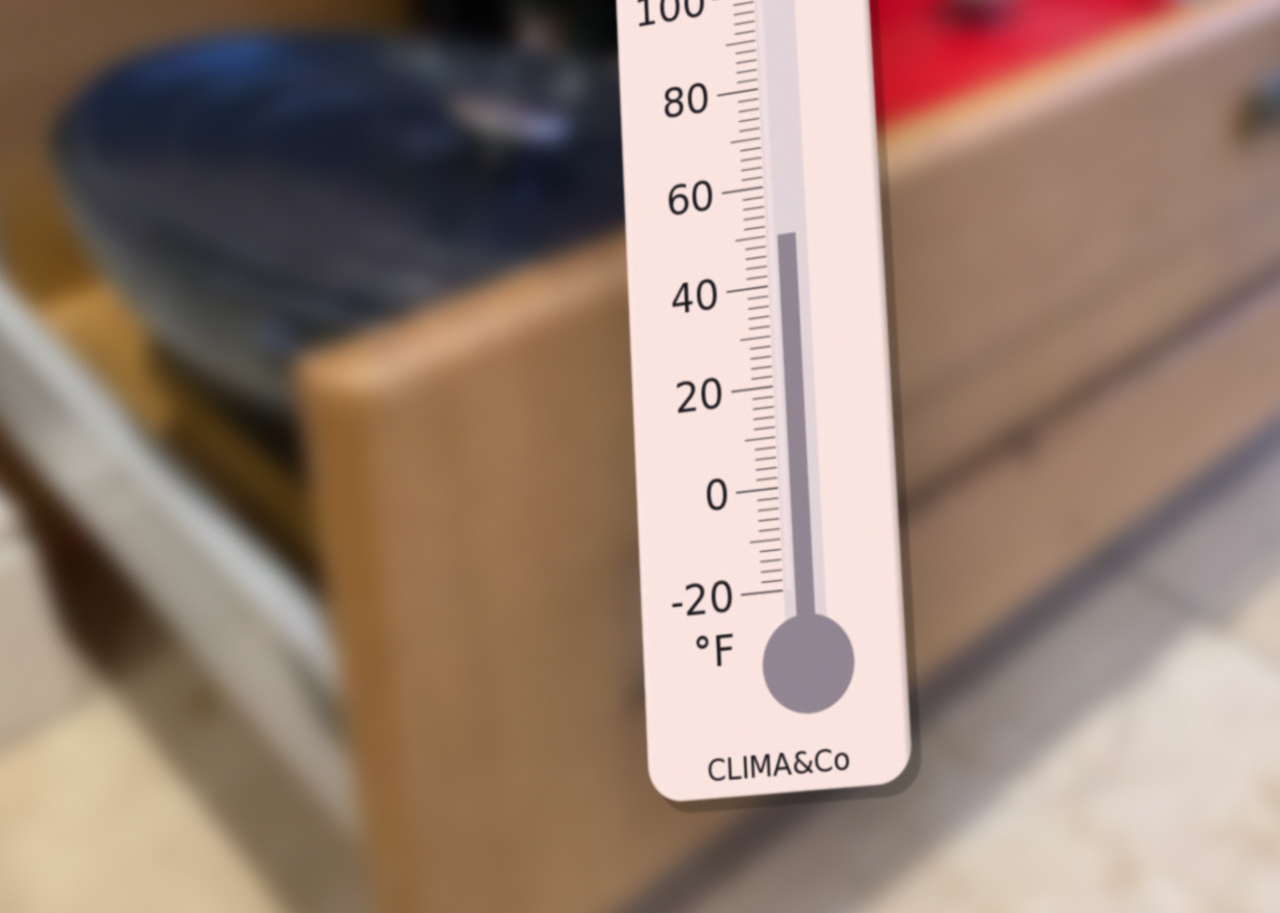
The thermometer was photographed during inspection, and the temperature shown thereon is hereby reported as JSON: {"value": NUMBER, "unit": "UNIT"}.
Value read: {"value": 50, "unit": "°F"}
